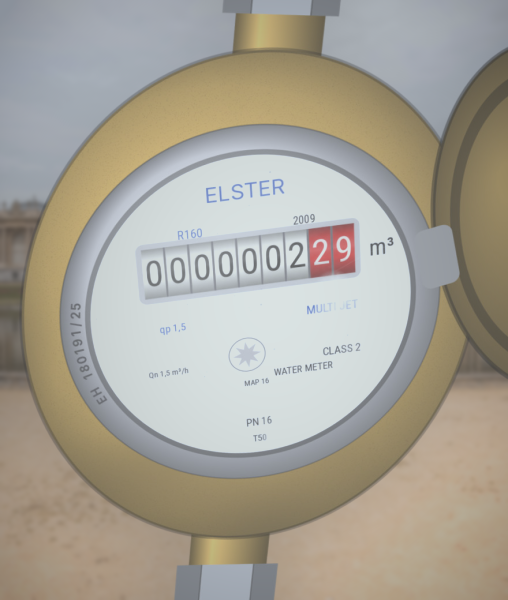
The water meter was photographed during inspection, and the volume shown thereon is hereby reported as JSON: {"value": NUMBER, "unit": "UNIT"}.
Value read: {"value": 2.29, "unit": "m³"}
